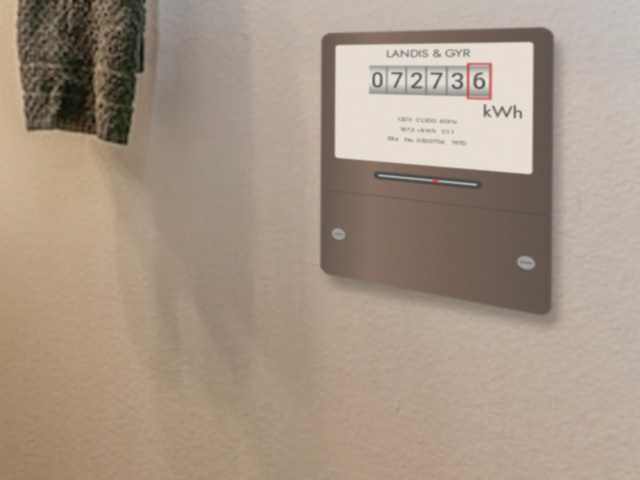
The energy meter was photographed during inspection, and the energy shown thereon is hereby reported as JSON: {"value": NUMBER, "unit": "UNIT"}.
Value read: {"value": 7273.6, "unit": "kWh"}
